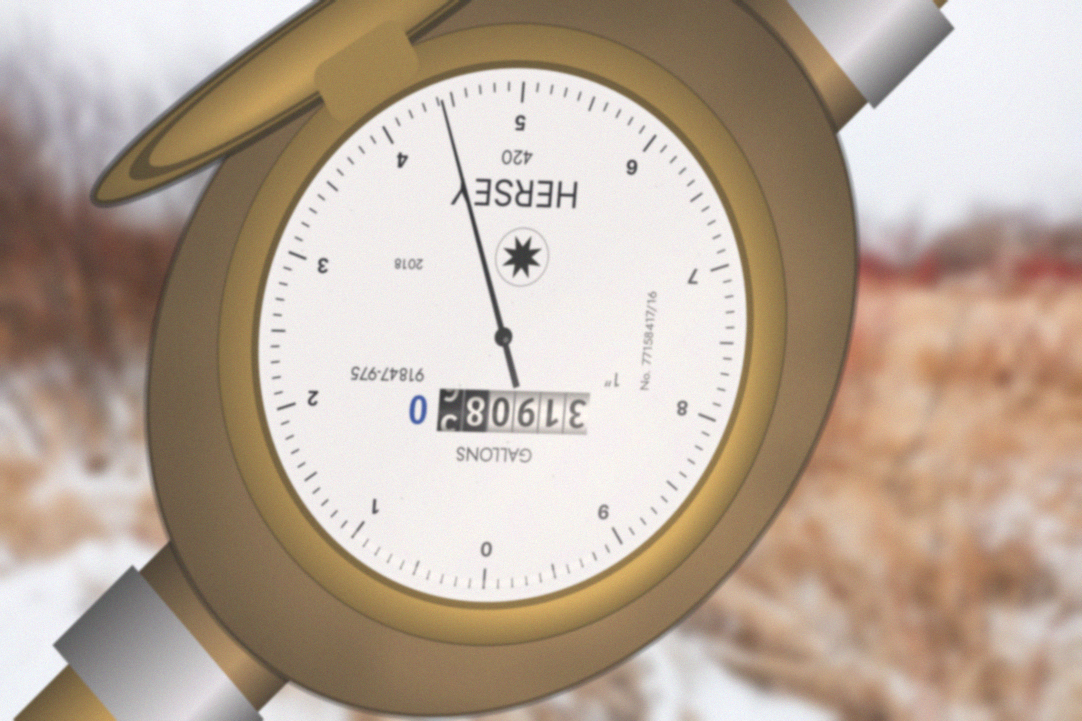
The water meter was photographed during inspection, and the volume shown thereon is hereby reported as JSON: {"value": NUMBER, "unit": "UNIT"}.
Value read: {"value": 3190854.4, "unit": "gal"}
